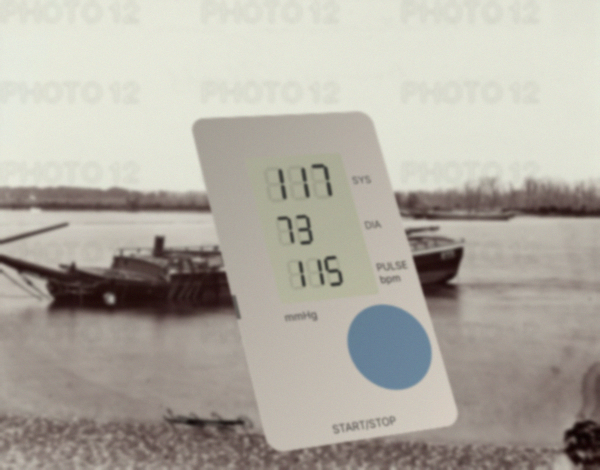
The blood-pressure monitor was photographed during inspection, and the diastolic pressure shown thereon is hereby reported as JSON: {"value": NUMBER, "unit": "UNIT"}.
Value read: {"value": 73, "unit": "mmHg"}
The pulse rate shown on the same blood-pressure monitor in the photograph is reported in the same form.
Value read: {"value": 115, "unit": "bpm"}
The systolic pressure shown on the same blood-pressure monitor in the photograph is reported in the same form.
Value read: {"value": 117, "unit": "mmHg"}
